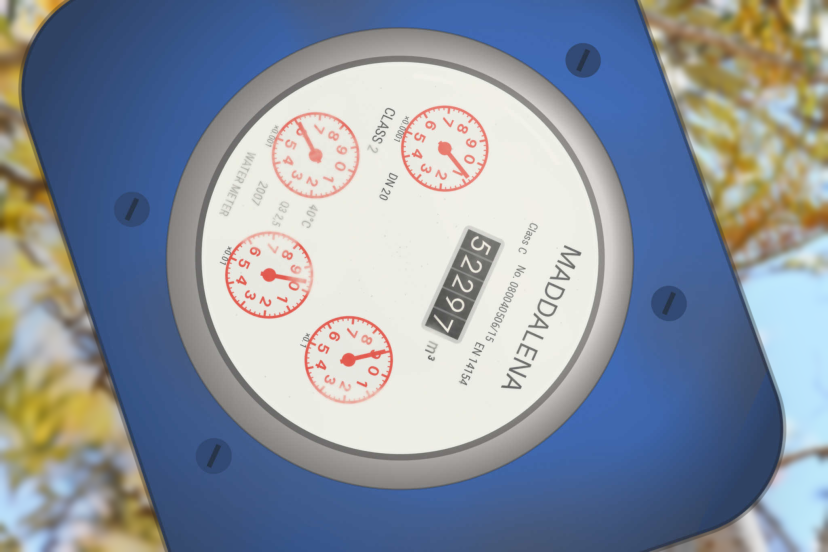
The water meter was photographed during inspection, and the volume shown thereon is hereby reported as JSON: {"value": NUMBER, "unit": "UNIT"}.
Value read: {"value": 52296.8960, "unit": "m³"}
